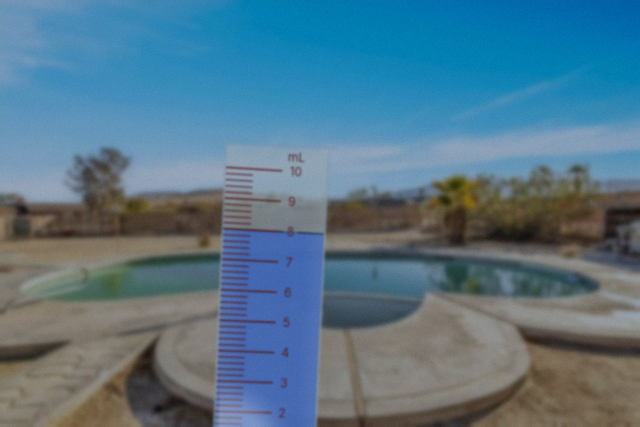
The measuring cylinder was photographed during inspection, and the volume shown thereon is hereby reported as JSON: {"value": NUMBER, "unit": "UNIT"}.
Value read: {"value": 8, "unit": "mL"}
